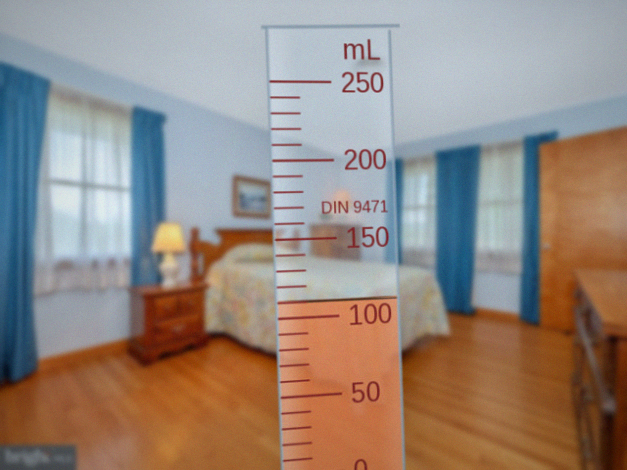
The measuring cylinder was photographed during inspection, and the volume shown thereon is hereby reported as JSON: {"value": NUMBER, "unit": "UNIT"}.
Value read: {"value": 110, "unit": "mL"}
